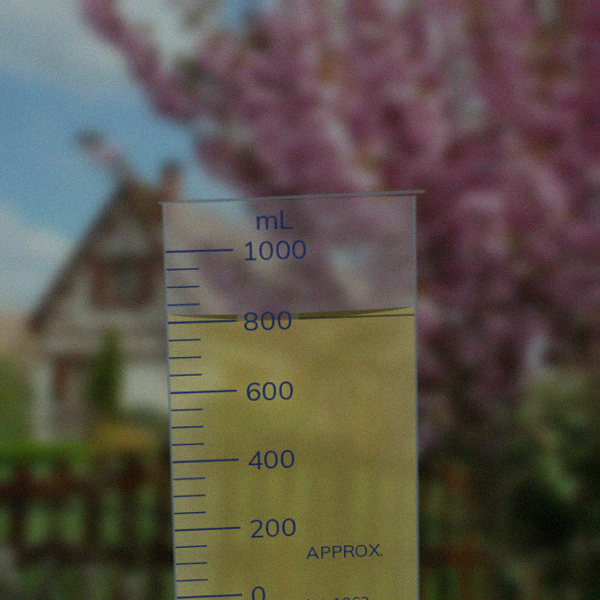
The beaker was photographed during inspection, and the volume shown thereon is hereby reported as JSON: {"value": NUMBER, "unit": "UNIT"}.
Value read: {"value": 800, "unit": "mL"}
